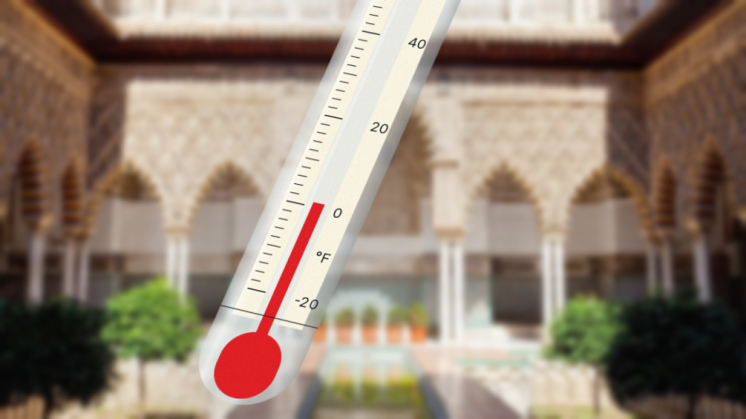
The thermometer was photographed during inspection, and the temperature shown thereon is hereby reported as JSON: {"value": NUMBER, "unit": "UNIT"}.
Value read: {"value": 1, "unit": "°F"}
